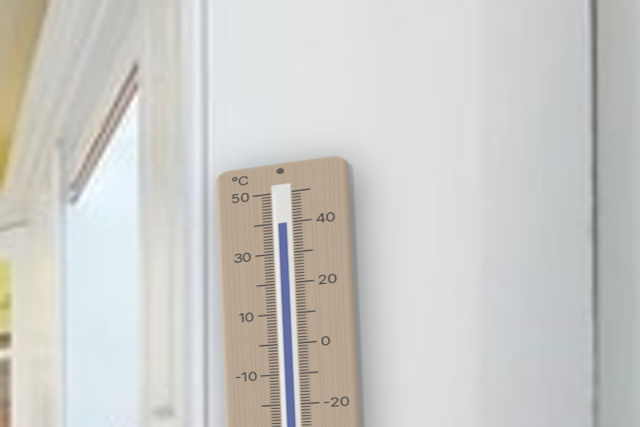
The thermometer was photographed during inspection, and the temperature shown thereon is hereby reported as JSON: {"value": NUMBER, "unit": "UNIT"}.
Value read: {"value": 40, "unit": "°C"}
